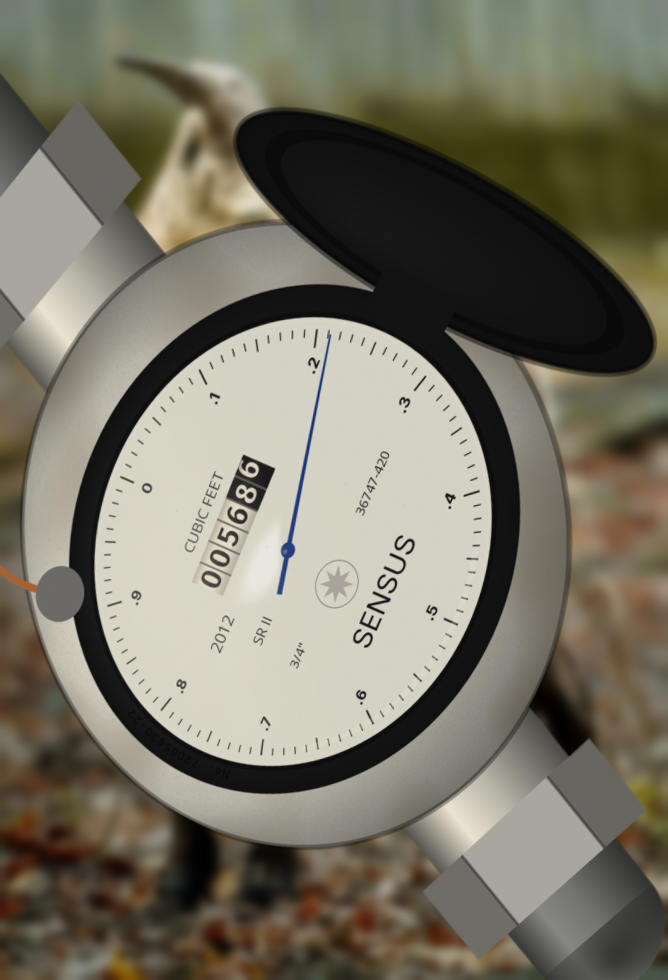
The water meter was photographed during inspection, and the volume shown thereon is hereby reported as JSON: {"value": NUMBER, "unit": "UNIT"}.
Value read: {"value": 5686.21, "unit": "ft³"}
